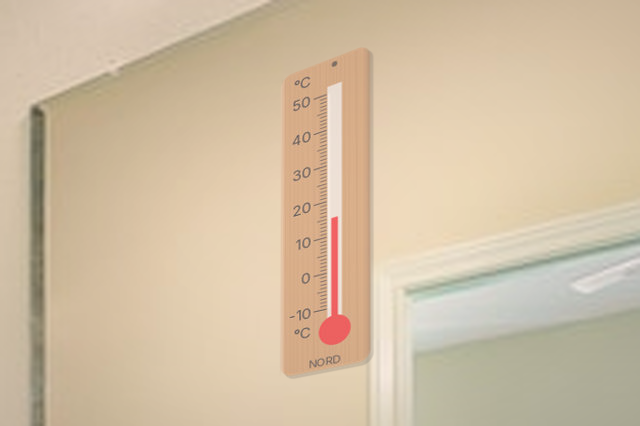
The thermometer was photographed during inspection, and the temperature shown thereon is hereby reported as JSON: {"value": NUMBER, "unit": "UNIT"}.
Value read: {"value": 15, "unit": "°C"}
